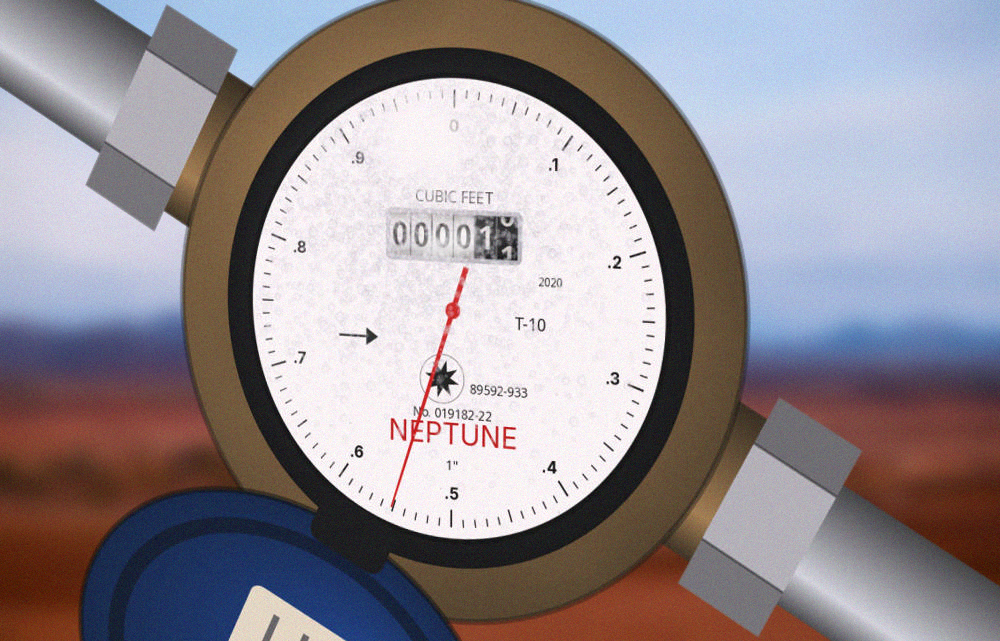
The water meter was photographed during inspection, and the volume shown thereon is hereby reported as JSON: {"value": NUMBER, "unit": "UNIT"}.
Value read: {"value": 10.55, "unit": "ft³"}
